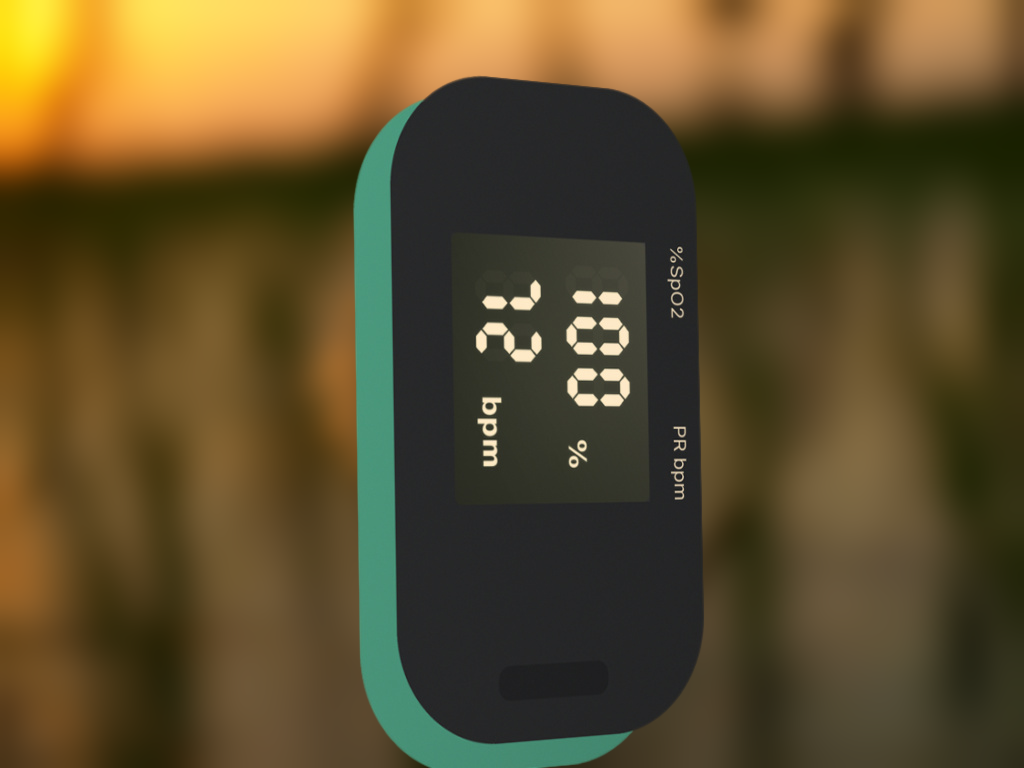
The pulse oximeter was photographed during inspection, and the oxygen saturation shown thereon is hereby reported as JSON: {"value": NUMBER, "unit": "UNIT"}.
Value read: {"value": 100, "unit": "%"}
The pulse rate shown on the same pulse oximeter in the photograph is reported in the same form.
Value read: {"value": 72, "unit": "bpm"}
